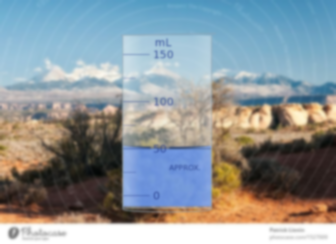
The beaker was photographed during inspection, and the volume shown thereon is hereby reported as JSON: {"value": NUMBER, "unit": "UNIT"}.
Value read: {"value": 50, "unit": "mL"}
